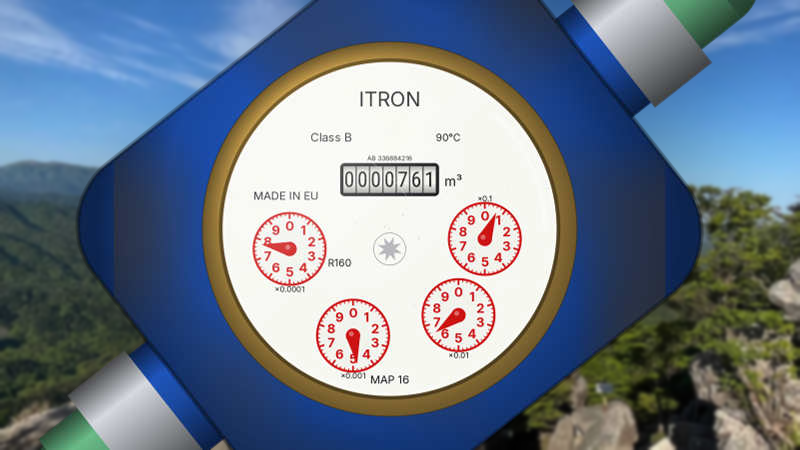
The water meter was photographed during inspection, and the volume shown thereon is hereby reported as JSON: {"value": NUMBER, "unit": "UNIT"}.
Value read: {"value": 761.0647, "unit": "m³"}
